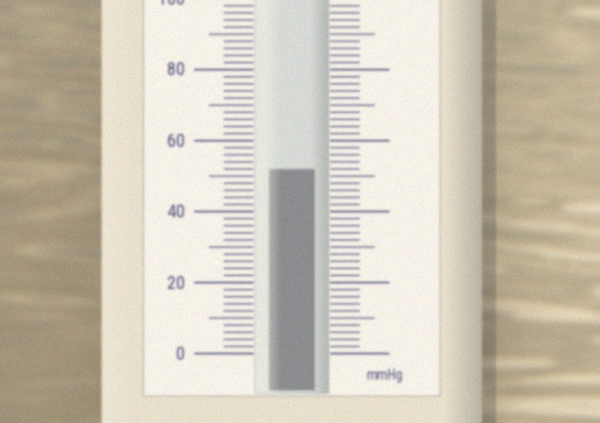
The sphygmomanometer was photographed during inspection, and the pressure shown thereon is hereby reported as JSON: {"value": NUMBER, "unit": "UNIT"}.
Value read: {"value": 52, "unit": "mmHg"}
